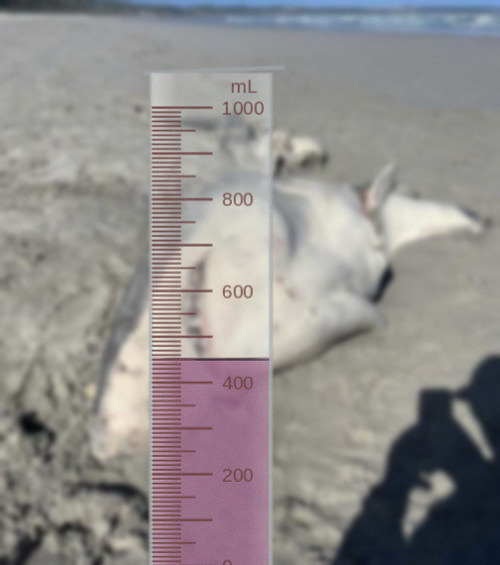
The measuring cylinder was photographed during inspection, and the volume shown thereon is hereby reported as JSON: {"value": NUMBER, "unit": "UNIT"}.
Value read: {"value": 450, "unit": "mL"}
